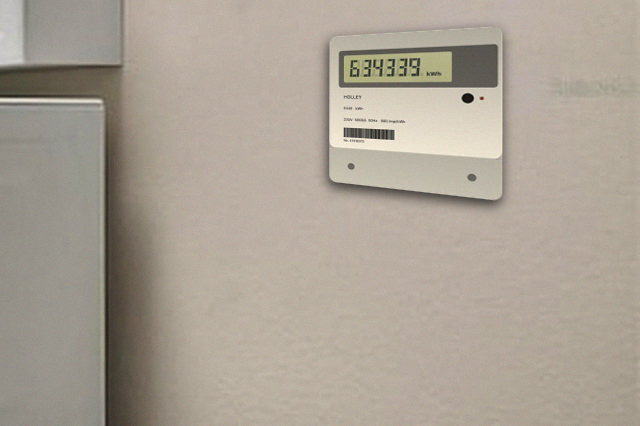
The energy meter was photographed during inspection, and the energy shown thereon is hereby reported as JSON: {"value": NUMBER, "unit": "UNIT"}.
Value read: {"value": 634339, "unit": "kWh"}
